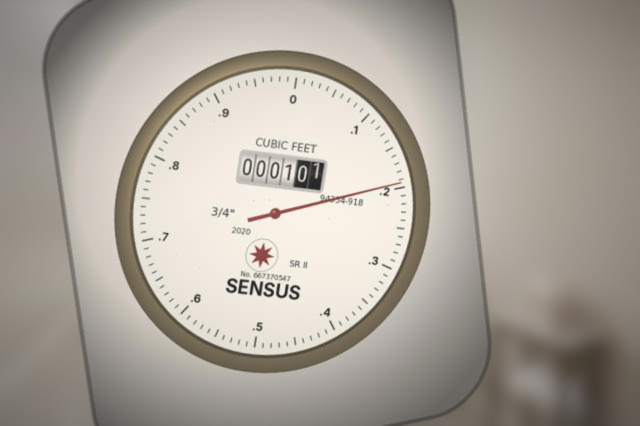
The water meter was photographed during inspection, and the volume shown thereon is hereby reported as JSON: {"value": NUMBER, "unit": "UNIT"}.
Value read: {"value": 101.19, "unit": "ft³"}
